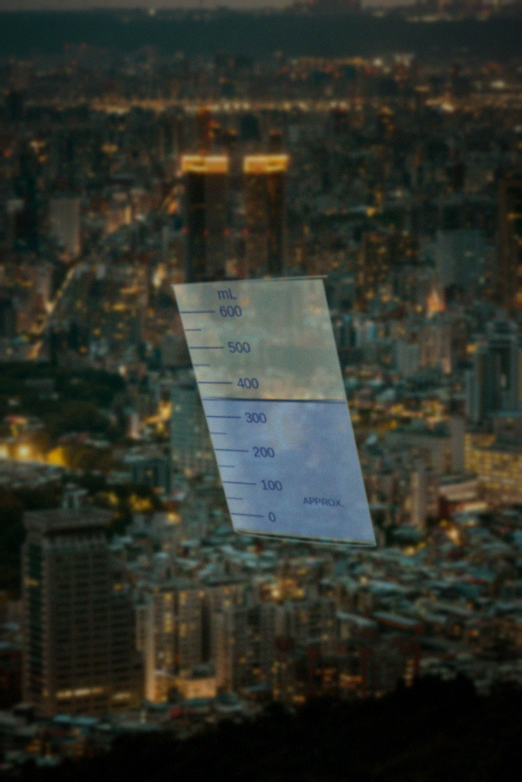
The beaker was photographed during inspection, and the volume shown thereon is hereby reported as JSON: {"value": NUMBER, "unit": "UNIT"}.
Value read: {"value": 350, "unit": "mL"}
